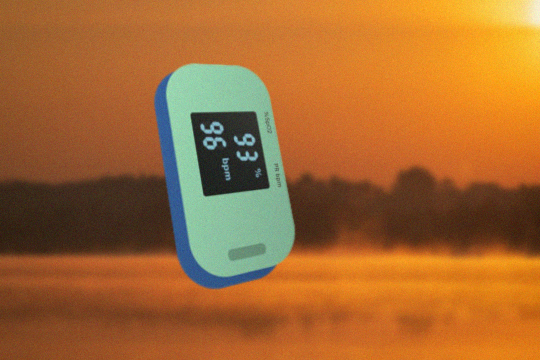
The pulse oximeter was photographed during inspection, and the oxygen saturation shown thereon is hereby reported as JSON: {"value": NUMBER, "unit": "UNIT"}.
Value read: {"value": 93, "unit": "%"}
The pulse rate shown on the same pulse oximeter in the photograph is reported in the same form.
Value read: {"value": 96, "unit": "bpm"}
